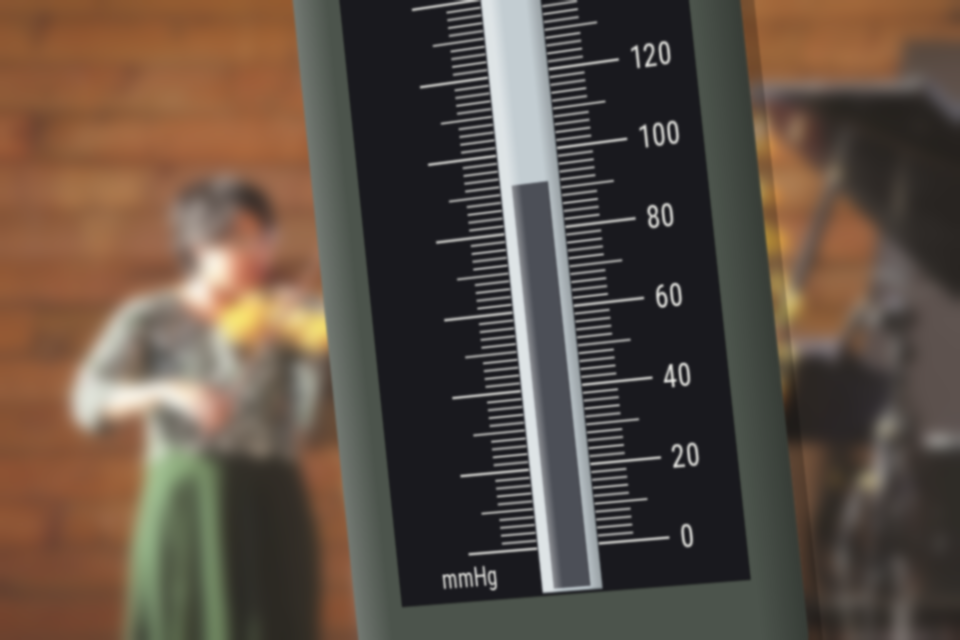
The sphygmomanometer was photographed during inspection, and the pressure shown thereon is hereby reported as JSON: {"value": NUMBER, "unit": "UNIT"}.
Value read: {"value": 92, "unit": "mmHg"}
